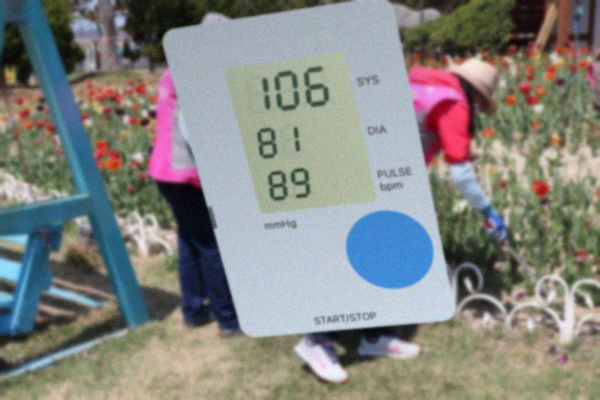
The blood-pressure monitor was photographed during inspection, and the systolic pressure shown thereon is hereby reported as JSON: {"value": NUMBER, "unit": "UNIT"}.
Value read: {"value": 106, "unit": "mmHg"}
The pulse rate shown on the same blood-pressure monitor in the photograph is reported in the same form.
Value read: {"value": 89, "unit": "bpm"}
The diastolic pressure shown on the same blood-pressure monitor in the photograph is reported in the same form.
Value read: {"value": 81, "unit": "mmHg"}
